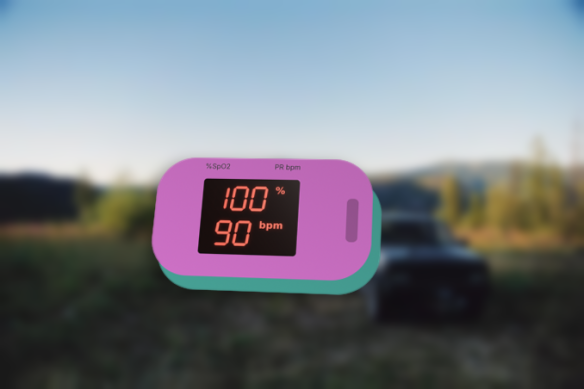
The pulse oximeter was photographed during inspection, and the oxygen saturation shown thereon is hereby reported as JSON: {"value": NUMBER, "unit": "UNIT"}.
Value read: {"value": 100, "unit": "%"}
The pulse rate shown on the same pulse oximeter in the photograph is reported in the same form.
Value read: {"value": 90, "unit": "bpm"}
